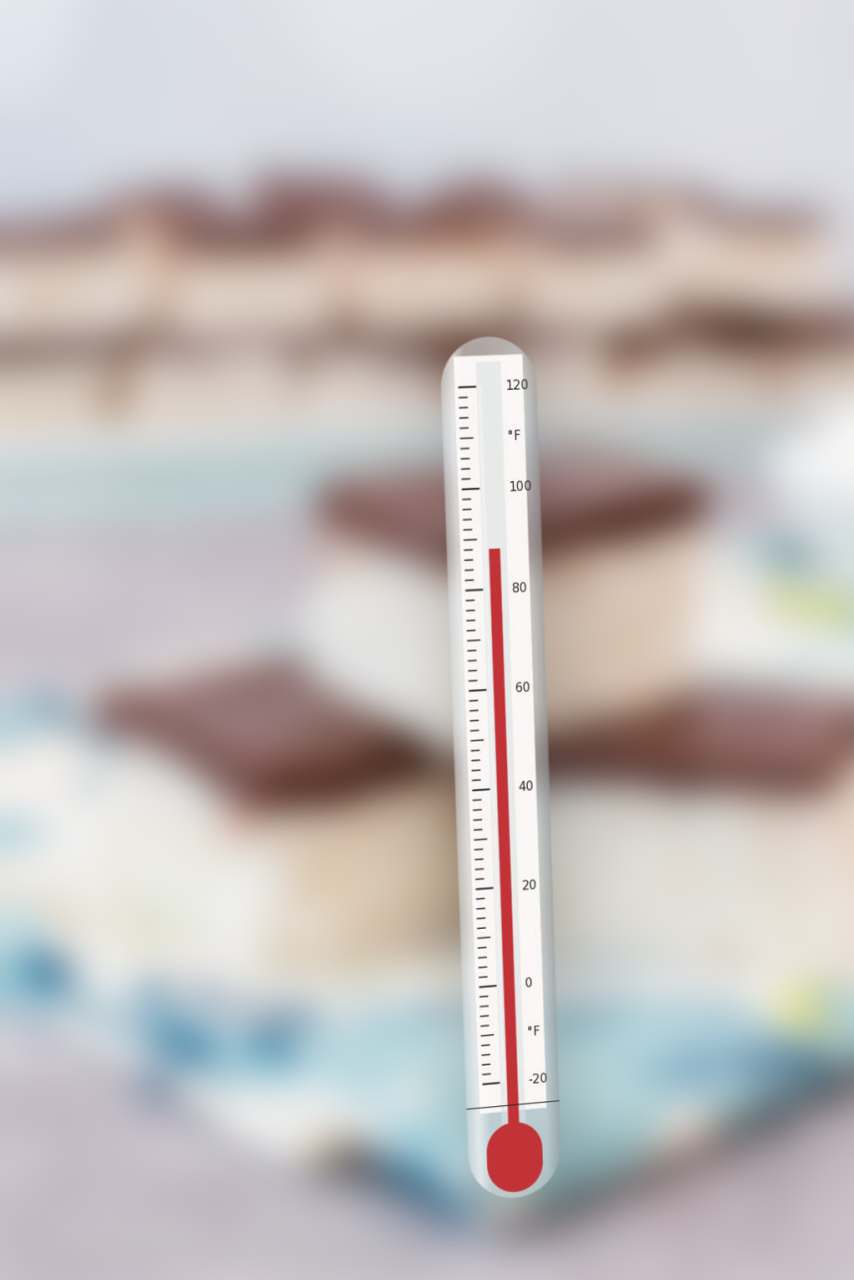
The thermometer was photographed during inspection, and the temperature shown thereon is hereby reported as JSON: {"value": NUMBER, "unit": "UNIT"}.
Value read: {"value": 88, "unit": "°F"}
